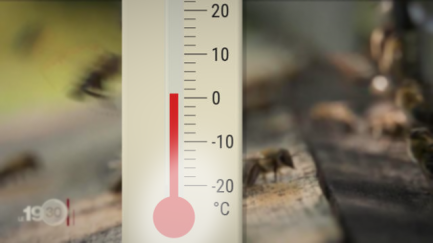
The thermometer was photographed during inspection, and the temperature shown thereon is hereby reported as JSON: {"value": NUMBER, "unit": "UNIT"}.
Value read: {"value": 1, "unit": "°C"}
